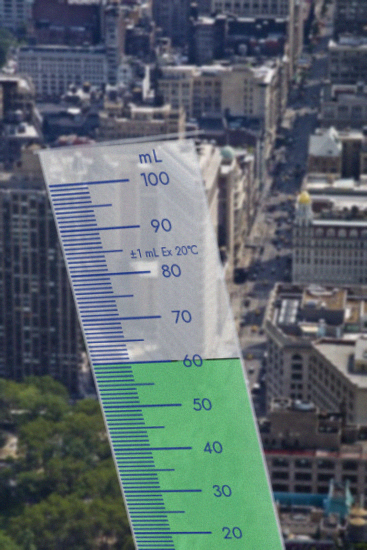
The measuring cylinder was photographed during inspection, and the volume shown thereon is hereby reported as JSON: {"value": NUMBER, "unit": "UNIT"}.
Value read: {"value": 60, "unit": "mL"}
